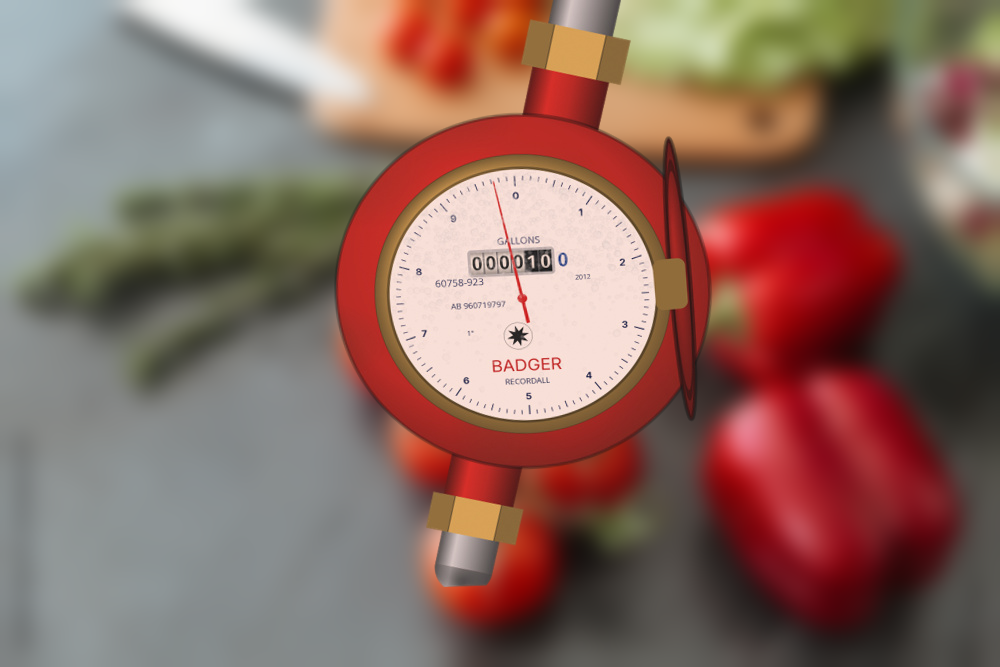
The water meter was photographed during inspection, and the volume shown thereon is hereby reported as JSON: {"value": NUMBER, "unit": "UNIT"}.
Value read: {"value": 99.7, "unit": "gal"}
